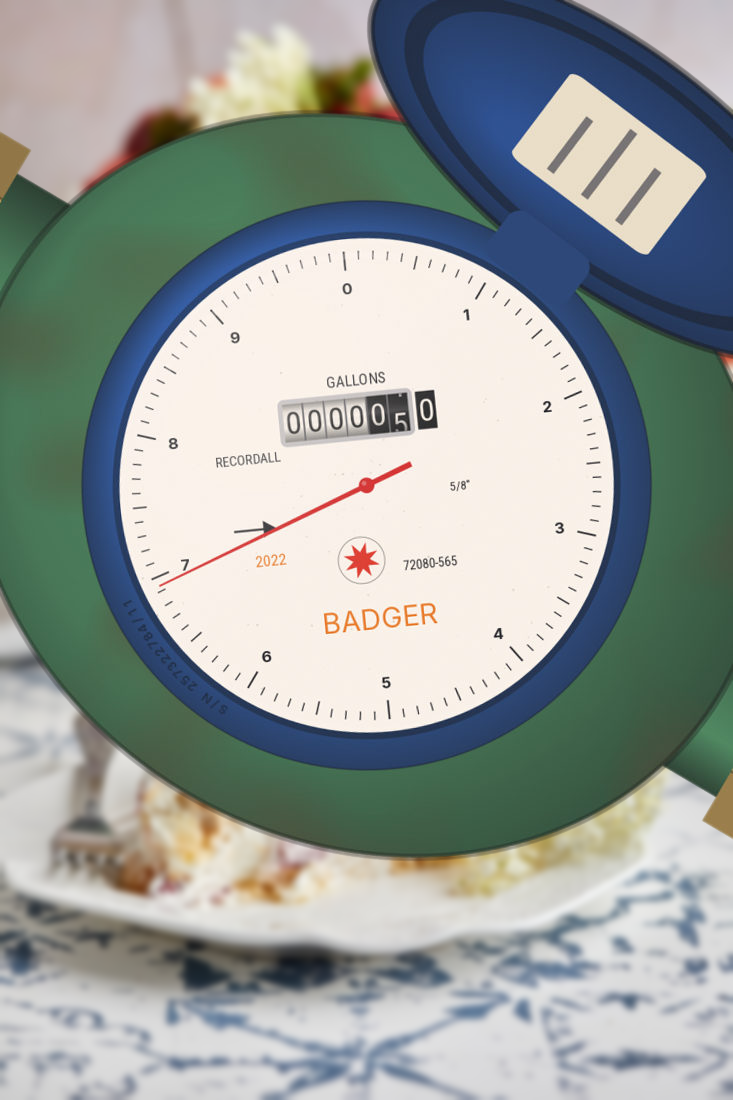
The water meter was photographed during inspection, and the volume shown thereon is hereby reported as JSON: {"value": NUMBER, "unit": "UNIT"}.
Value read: {"value": 46.9, "unit": "gal"}
